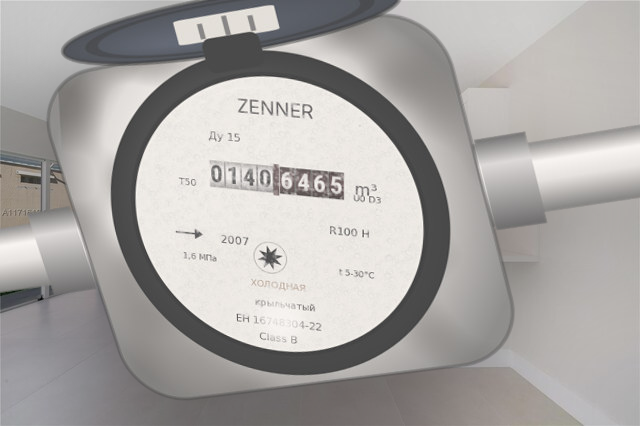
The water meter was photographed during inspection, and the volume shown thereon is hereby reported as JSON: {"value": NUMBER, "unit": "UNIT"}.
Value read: {"value": 140.6465, "unit": "m³"}
